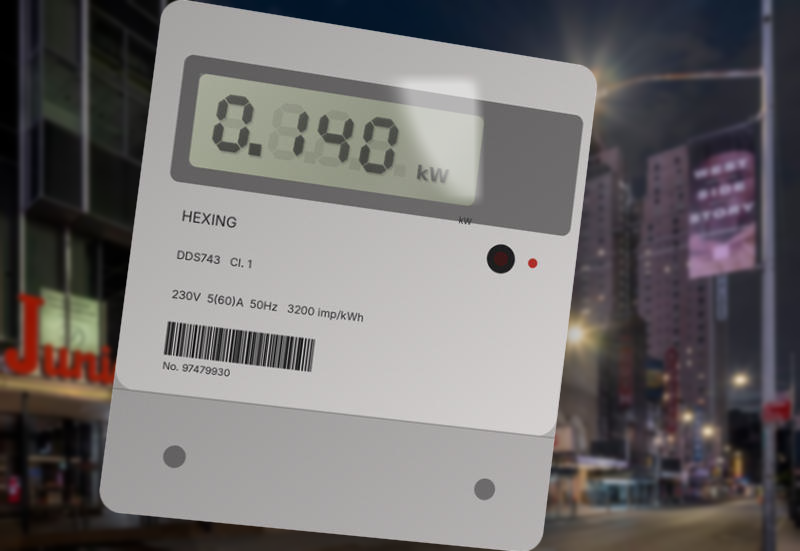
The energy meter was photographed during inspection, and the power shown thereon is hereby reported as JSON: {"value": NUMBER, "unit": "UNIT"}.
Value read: {"value": 0.140, "unit": "kW"}
